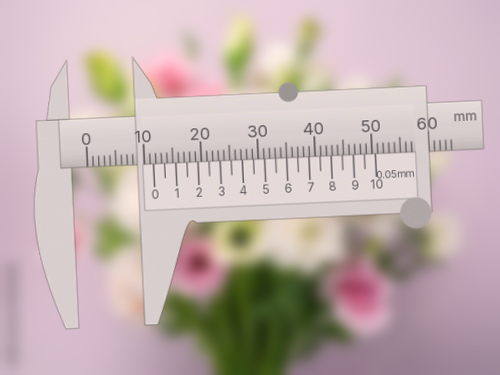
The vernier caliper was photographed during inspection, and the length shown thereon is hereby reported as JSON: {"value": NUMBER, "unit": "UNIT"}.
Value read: {"value": 11.6, "unit": "mm"}
